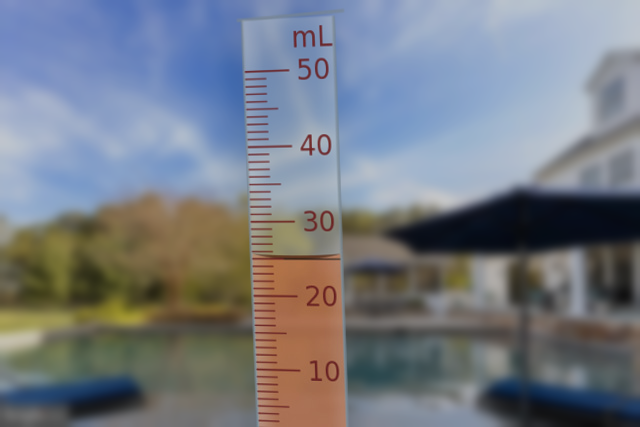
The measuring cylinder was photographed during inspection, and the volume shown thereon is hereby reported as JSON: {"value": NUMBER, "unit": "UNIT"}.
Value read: {"value": 25, "unit": "mL"}
